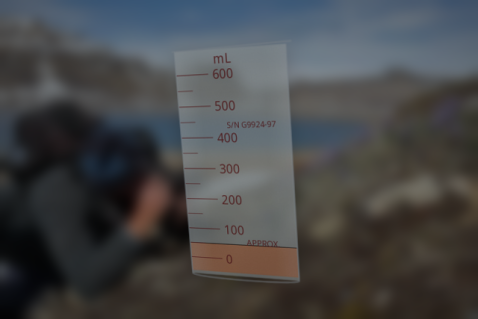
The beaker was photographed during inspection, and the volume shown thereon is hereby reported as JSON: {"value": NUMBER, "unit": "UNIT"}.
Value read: {"value": 50, "unit": "mL"}
